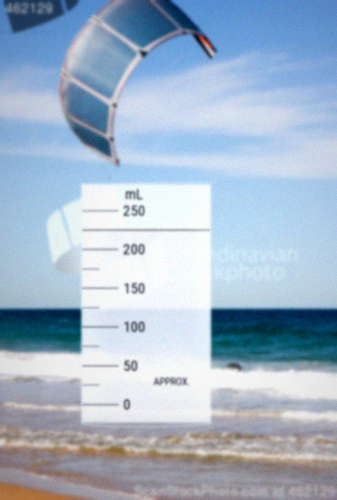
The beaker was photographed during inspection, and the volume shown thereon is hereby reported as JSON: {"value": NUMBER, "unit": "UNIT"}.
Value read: {"value": 225, "unit": "mL"}
